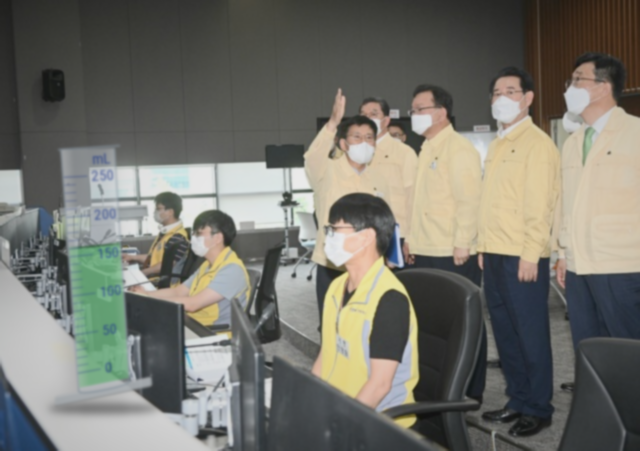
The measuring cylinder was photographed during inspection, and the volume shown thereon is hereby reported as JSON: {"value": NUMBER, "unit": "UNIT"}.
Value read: {"value": 160, "unit": "mL"}
